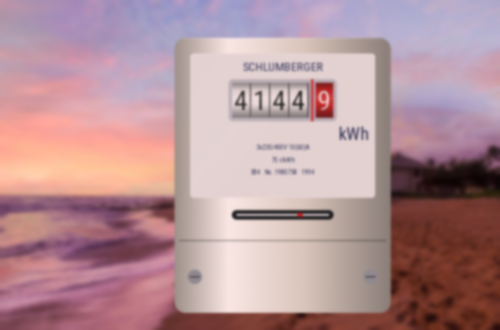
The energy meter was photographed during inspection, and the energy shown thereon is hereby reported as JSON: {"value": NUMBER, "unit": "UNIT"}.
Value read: {"value": 4144.9, "unit": "kWh"}
